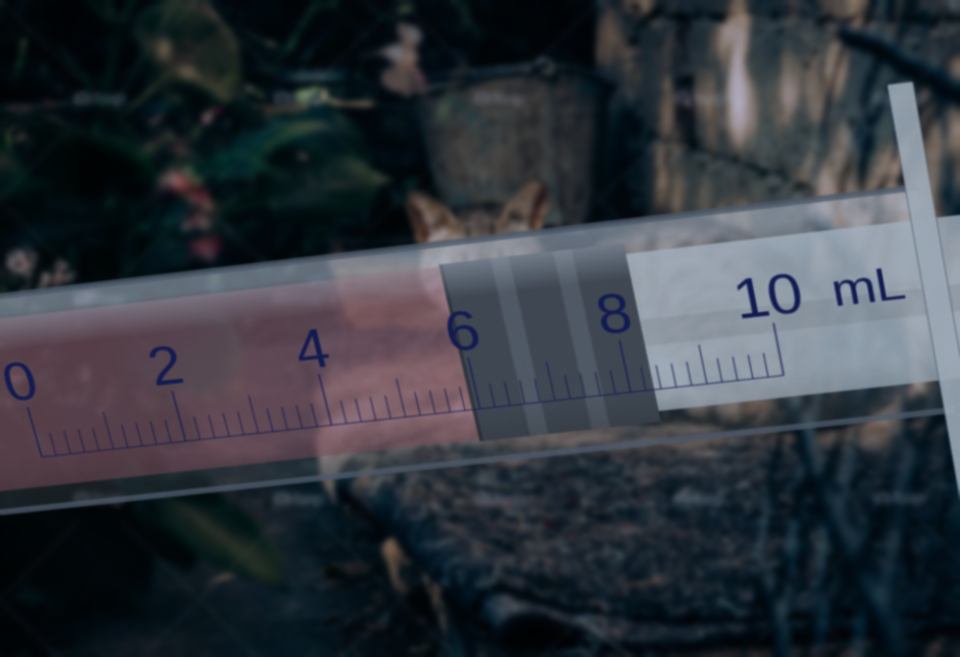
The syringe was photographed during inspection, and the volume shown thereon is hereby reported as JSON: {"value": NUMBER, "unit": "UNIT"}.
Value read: {"value": 5.9, "unit": "mL"}
